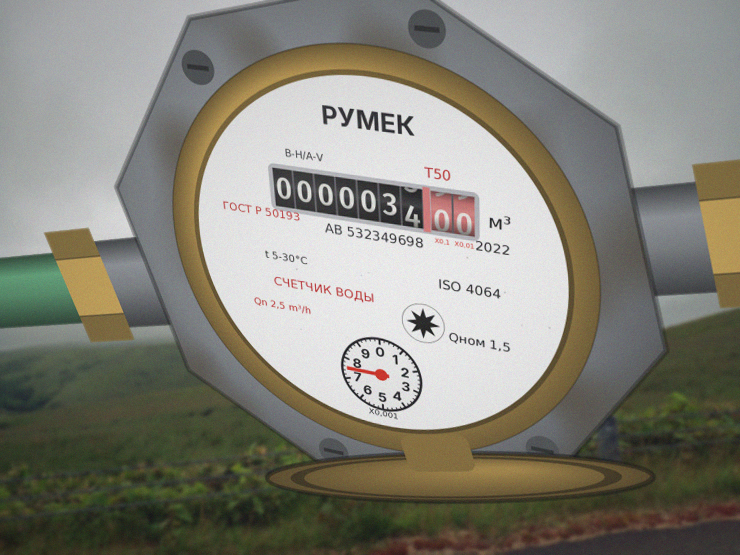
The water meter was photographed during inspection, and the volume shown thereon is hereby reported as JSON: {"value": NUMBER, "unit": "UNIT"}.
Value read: {"value": 33.997, "unit": "m³"}
